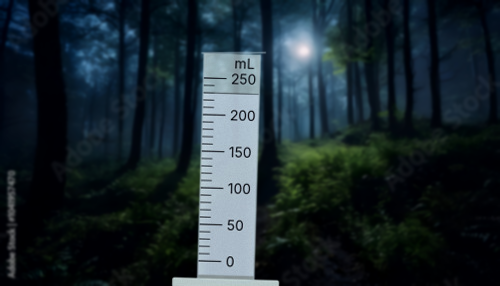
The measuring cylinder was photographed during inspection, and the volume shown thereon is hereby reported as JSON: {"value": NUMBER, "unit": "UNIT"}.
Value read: {"value": 230, "unit": "mL"}
